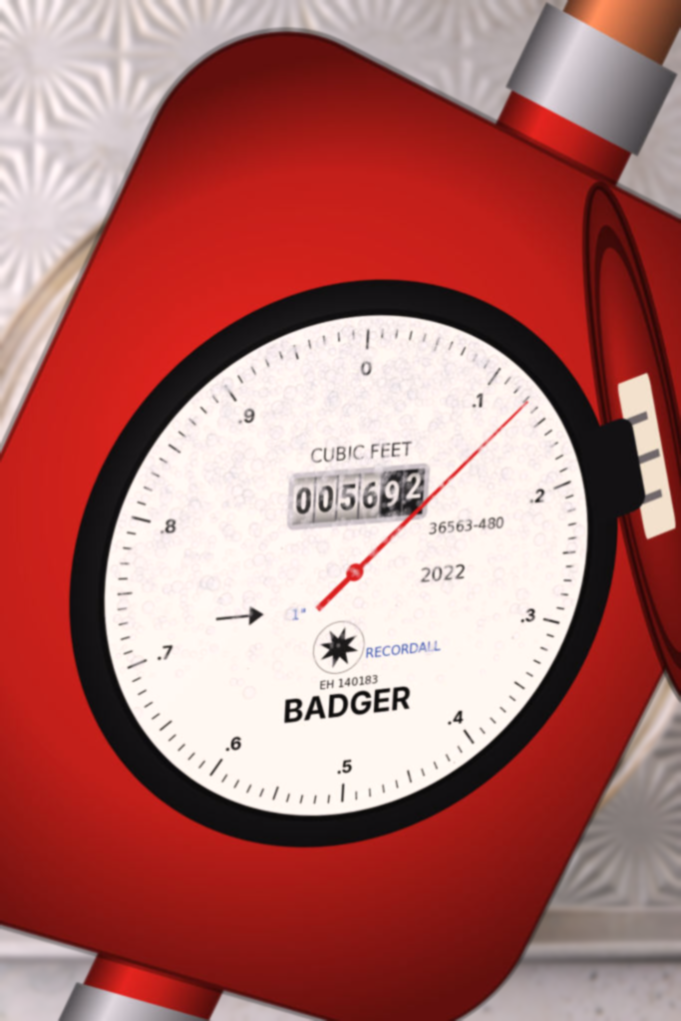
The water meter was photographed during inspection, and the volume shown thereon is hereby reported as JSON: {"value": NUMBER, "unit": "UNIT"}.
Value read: {"value": 5692.13, "unit": "ft³"}
